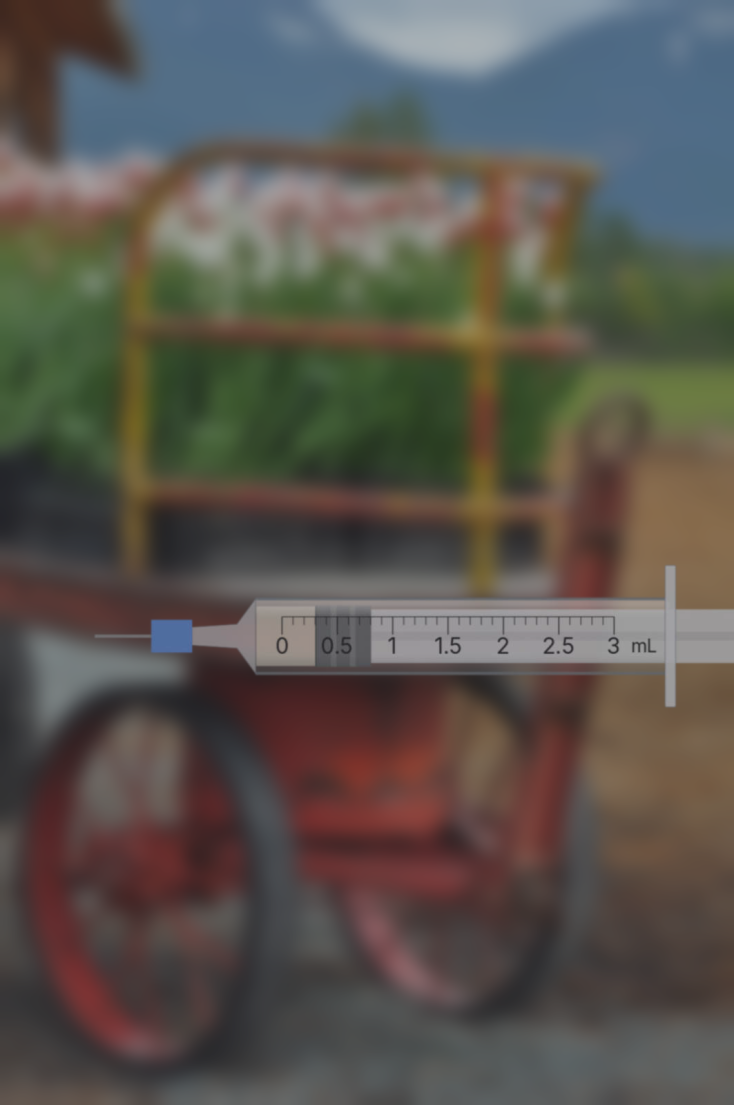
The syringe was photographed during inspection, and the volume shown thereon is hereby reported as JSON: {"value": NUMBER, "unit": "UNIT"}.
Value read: {"value": 0.3, "unit": "mL"}
